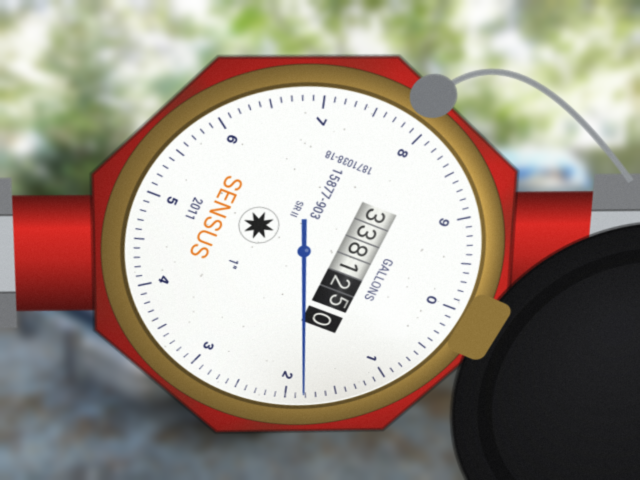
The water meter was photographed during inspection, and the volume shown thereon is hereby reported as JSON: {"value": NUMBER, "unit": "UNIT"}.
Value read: {"value": 3381251.8, "unit": "gal"}
